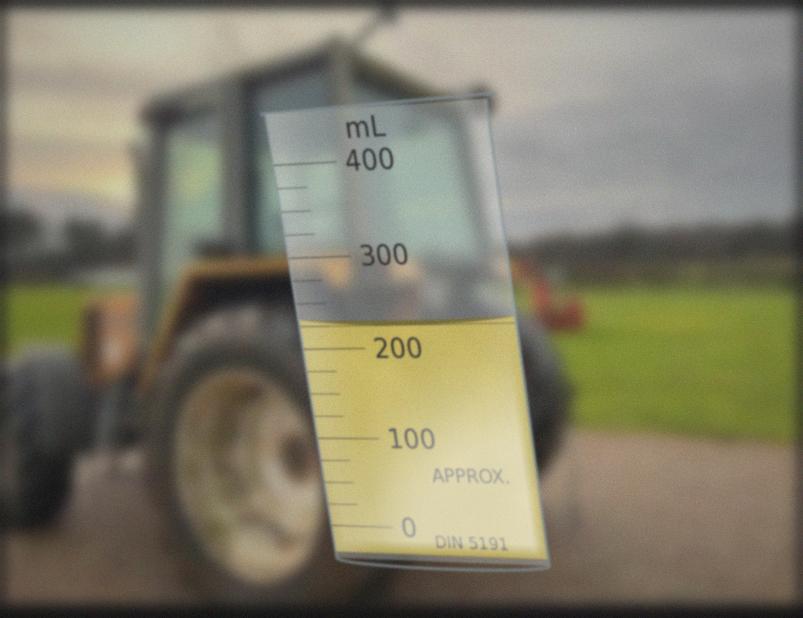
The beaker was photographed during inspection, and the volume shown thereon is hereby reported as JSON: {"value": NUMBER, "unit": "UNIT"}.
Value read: {"value": 225, "unit": "mL"}
